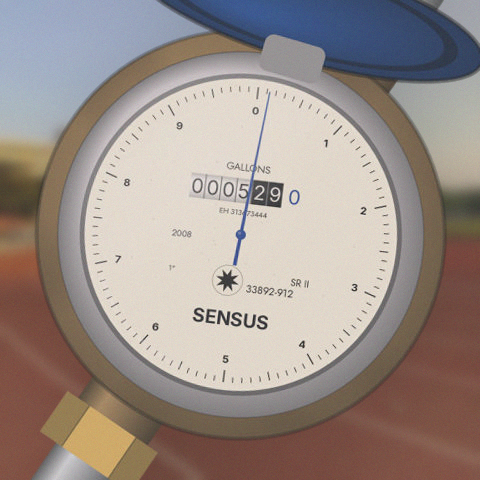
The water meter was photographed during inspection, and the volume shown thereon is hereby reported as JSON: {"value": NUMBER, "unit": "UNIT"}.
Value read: {"value": 5290.1, "unit": "gal"}
